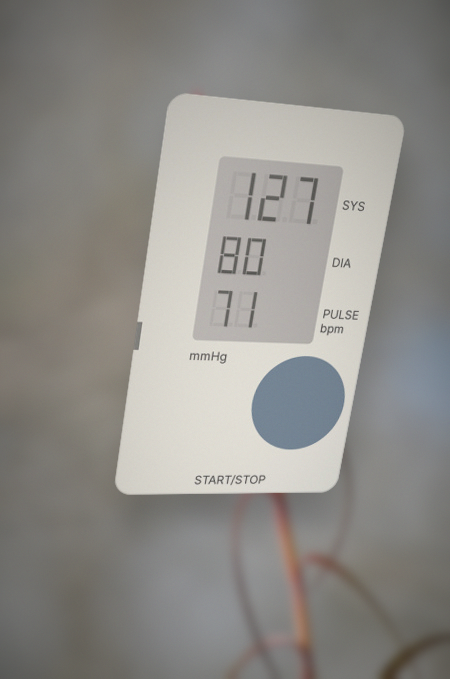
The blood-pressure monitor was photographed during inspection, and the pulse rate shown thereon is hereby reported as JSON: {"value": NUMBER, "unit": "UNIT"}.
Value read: {"value": 71, "unit": "bpm"}
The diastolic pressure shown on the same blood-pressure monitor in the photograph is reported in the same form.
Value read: {"value": 80, "unit": "mmHg"}
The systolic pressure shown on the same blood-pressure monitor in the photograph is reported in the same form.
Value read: {"value": 127, "unit": "mmHg"}
